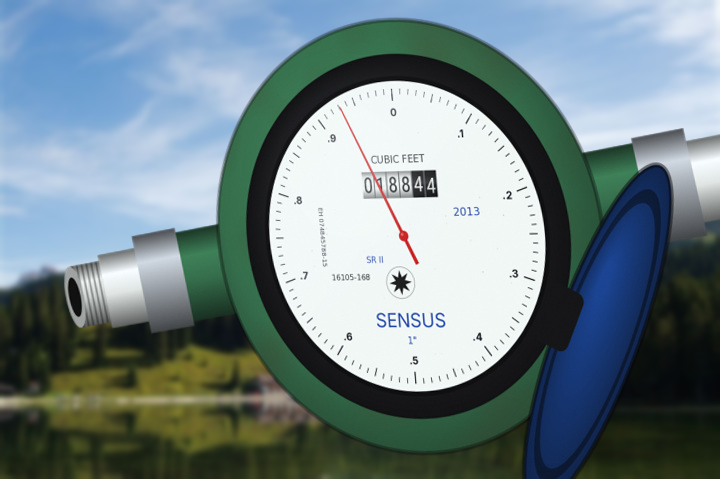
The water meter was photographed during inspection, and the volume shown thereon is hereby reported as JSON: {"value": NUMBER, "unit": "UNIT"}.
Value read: {"value": 18843.93, "unit": "ft³"}
